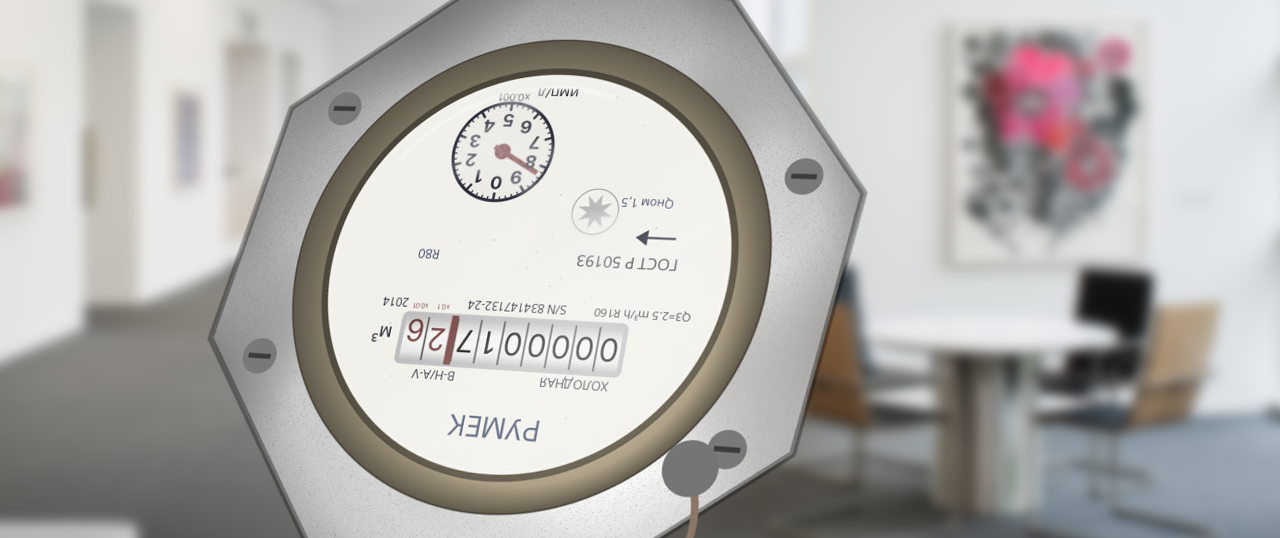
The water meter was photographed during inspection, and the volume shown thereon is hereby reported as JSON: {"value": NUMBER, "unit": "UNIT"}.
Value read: {"value": 17.258, "unit": "m³"}
